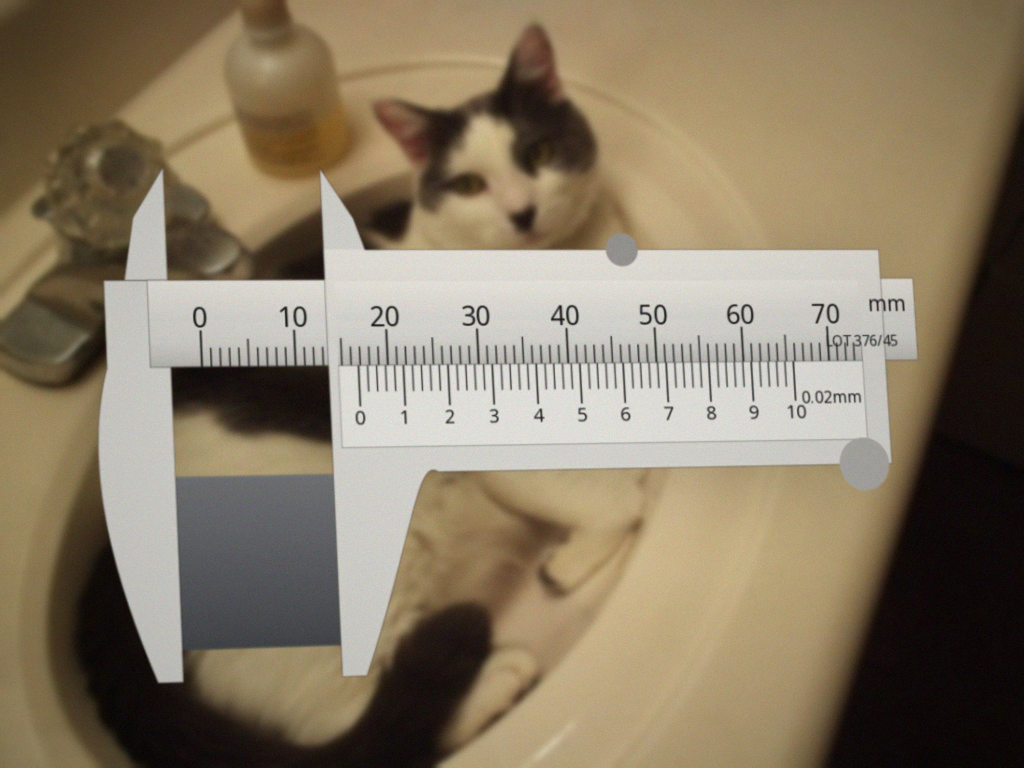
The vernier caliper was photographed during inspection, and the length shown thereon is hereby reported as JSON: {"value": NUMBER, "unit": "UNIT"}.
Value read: {"value": 16.8, "unit": "mm"}
